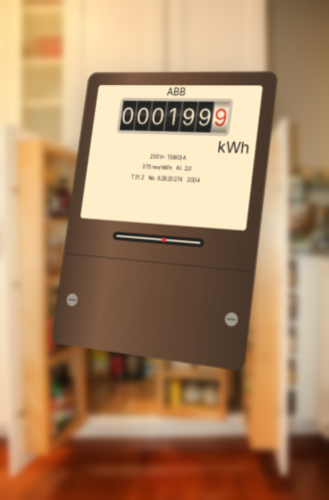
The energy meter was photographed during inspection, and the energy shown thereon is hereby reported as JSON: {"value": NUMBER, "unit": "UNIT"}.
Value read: {"value": 199.9, "unit": "kWh"}
